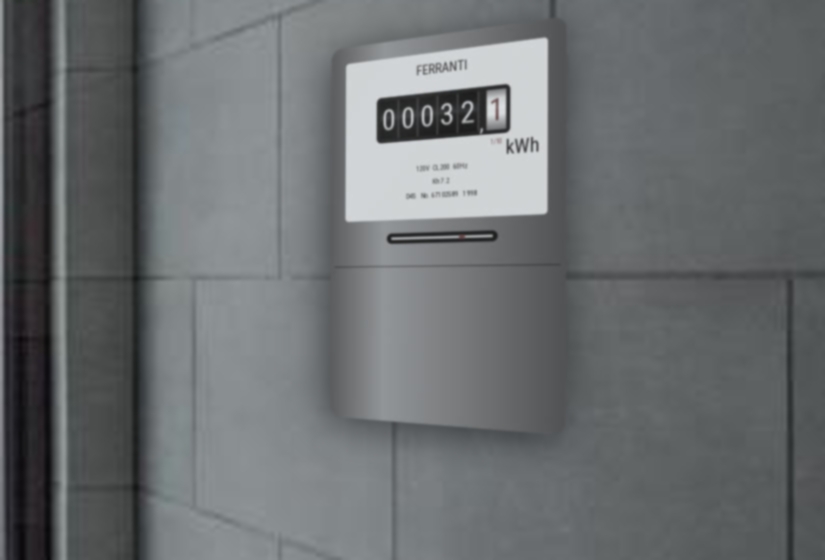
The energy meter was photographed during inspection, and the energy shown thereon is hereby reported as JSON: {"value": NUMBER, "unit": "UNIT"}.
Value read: {"value": 32.1, "unit": "kWh"}
